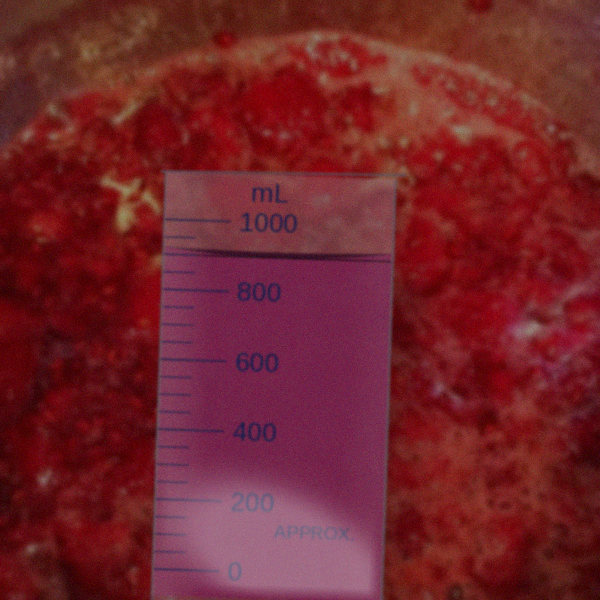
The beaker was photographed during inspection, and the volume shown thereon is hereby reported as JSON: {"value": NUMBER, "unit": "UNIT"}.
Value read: {"value": 900, "unit": "mL"}
